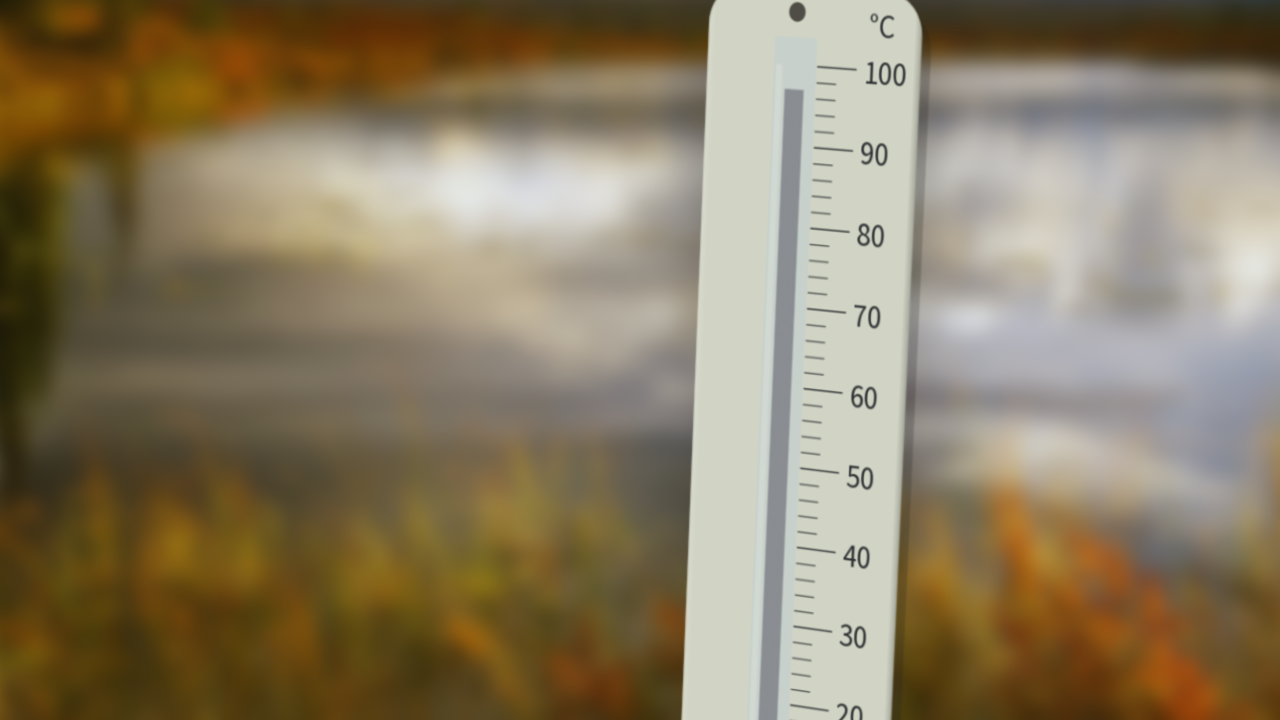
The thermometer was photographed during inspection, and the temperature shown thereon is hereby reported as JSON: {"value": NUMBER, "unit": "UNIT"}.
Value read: {"value": 97, "unit": "°C"}
